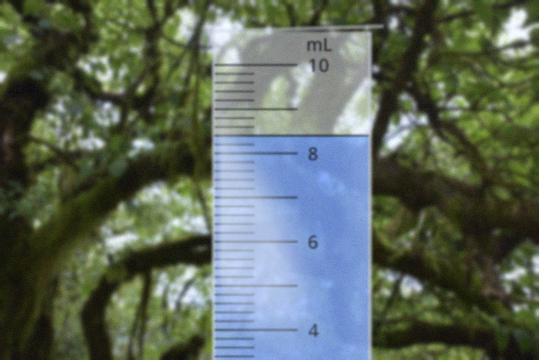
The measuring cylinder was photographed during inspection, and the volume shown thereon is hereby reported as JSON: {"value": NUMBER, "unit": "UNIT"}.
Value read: {"value": 8.4, "unit": "mL"}
